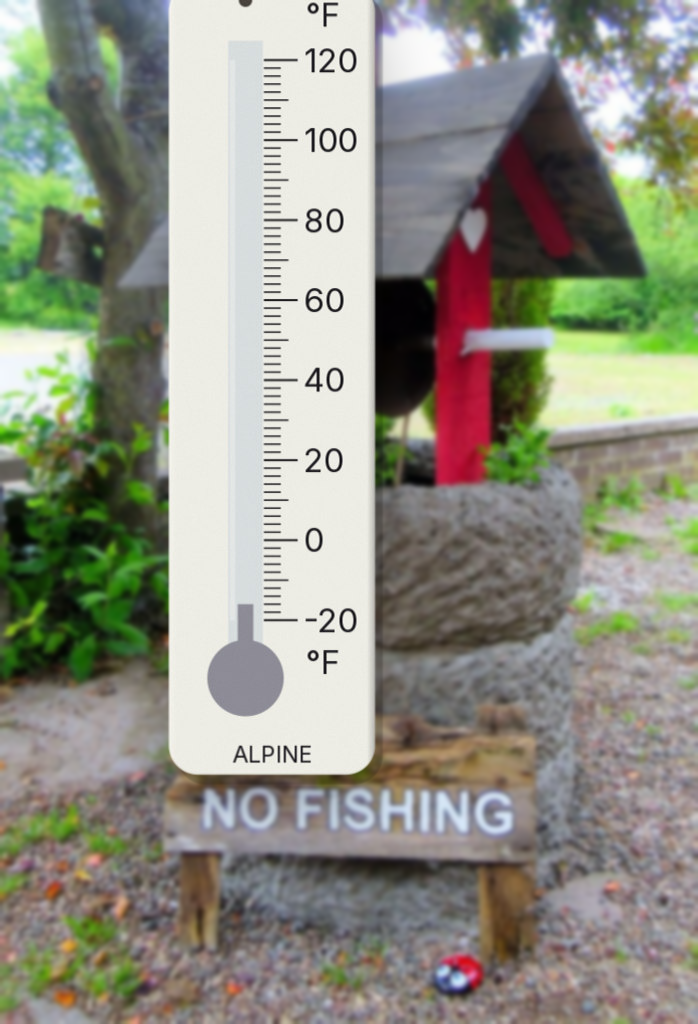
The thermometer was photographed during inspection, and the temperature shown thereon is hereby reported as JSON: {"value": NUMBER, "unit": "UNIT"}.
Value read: {"value": -16, "unit": "°F"}
